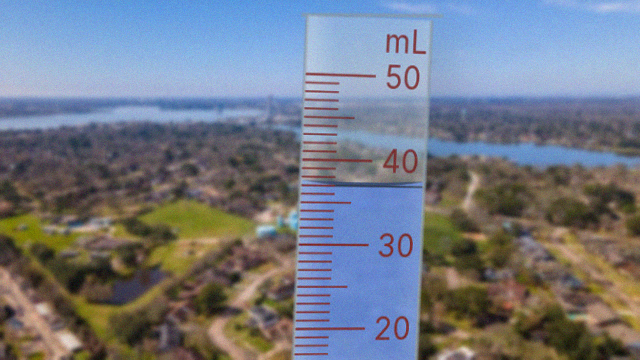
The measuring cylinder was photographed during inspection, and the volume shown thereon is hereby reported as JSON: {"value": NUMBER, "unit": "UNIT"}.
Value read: {"value": 37, "unit": "mL"}
